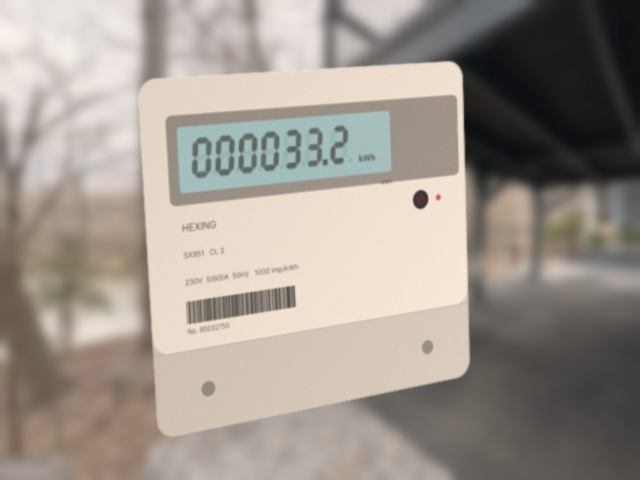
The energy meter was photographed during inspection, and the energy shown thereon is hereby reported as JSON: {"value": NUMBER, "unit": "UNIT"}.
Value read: {"value": 33.2, "unit": "kWh"}
